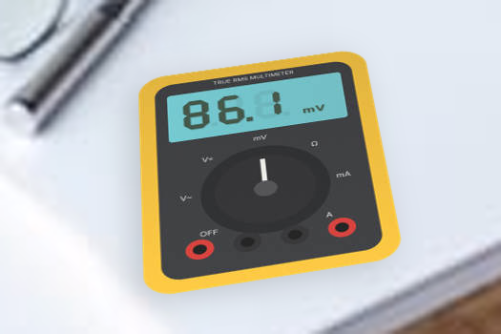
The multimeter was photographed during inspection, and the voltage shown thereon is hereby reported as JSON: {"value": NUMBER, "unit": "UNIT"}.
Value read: {"value": 86.1, "unit": "mV"}
